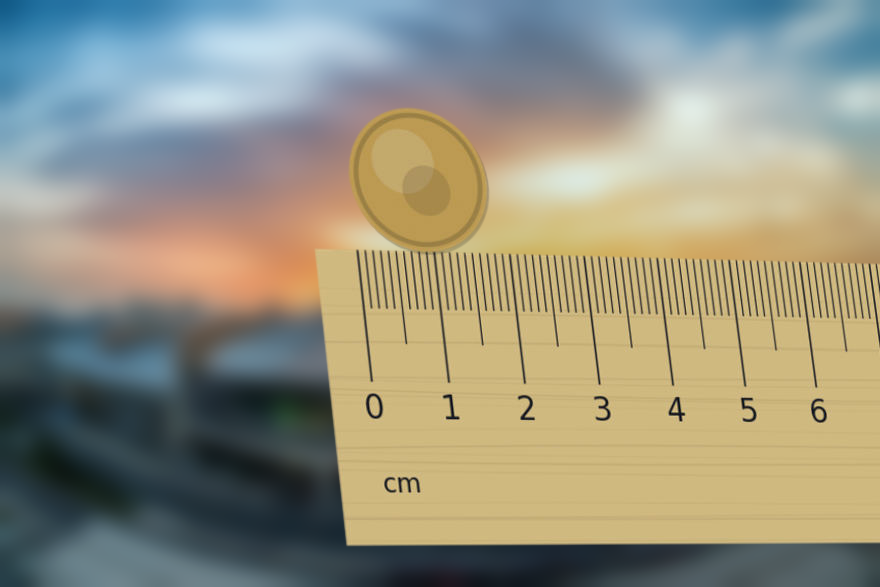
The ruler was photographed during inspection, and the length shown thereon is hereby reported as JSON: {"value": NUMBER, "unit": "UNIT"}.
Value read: {"value": 1.8, "unit": "cm"}
